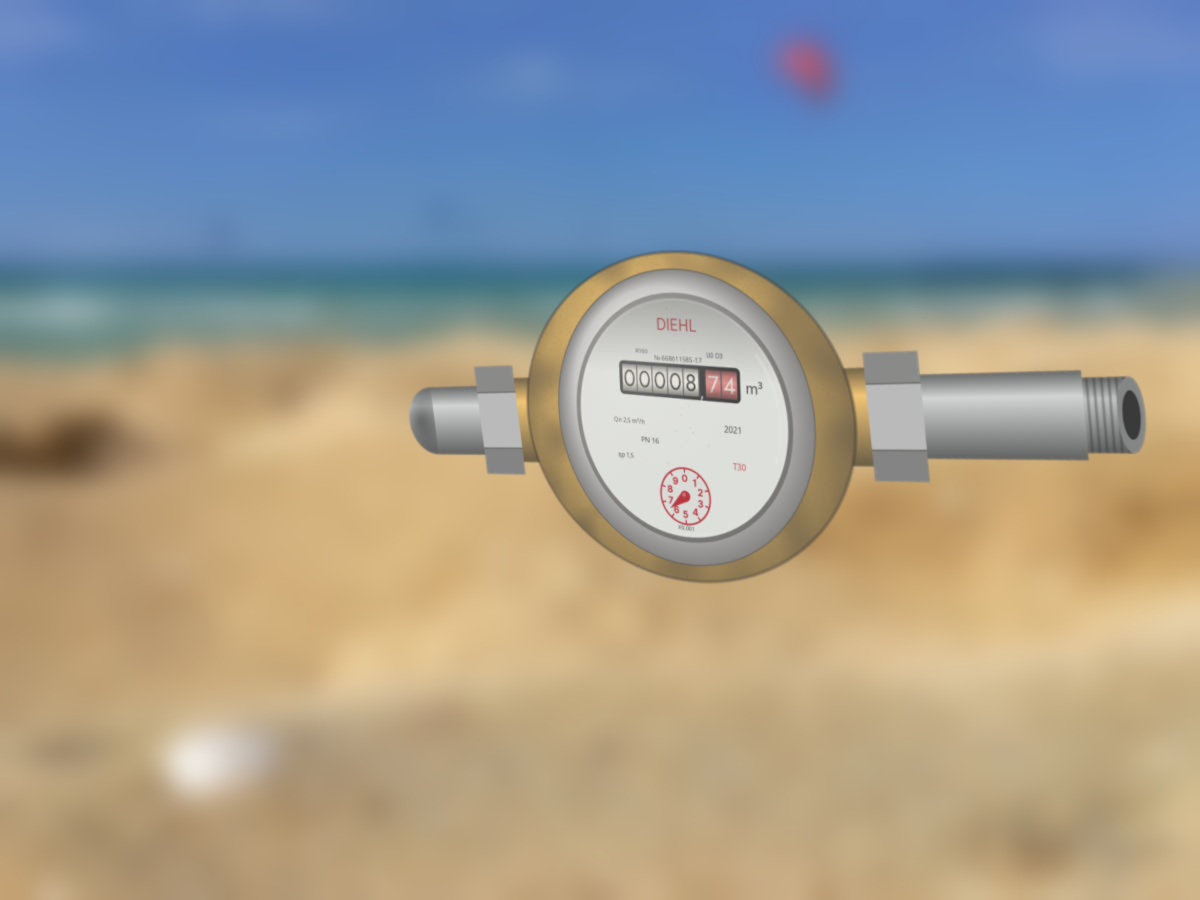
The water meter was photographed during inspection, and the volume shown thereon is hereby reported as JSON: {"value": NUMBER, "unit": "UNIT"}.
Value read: {"value": 8.746, "unit": "m³"}
